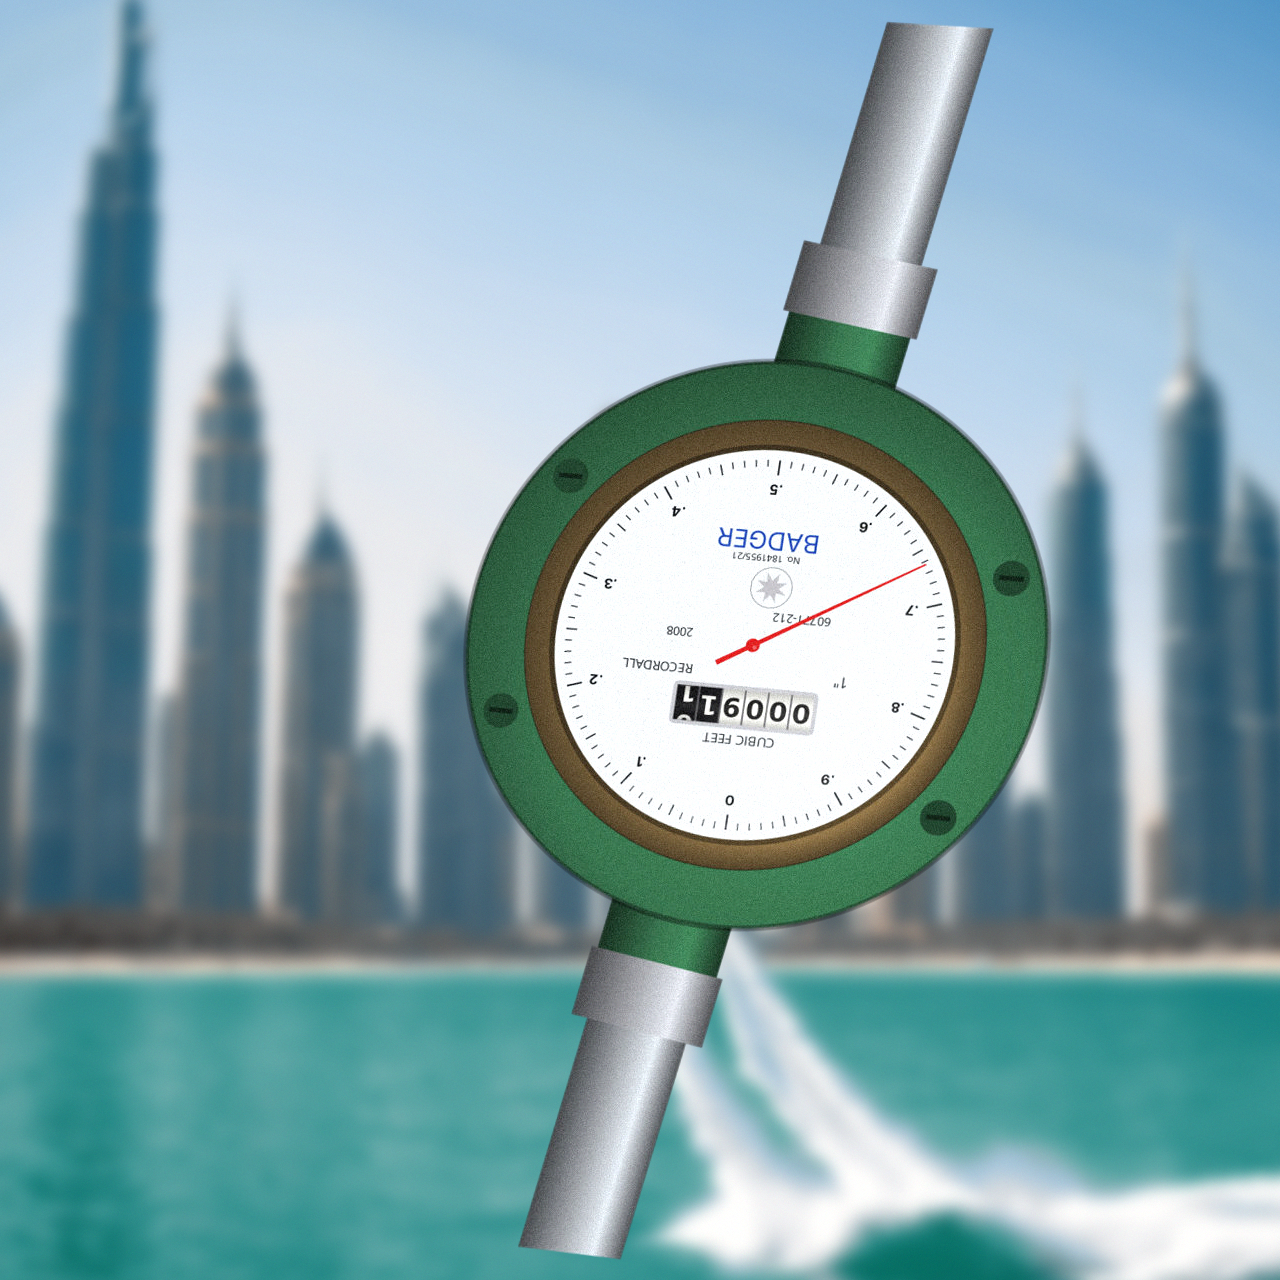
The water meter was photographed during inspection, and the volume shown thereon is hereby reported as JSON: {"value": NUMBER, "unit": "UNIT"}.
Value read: {"value": 910.66, "unit": "ft³"}
